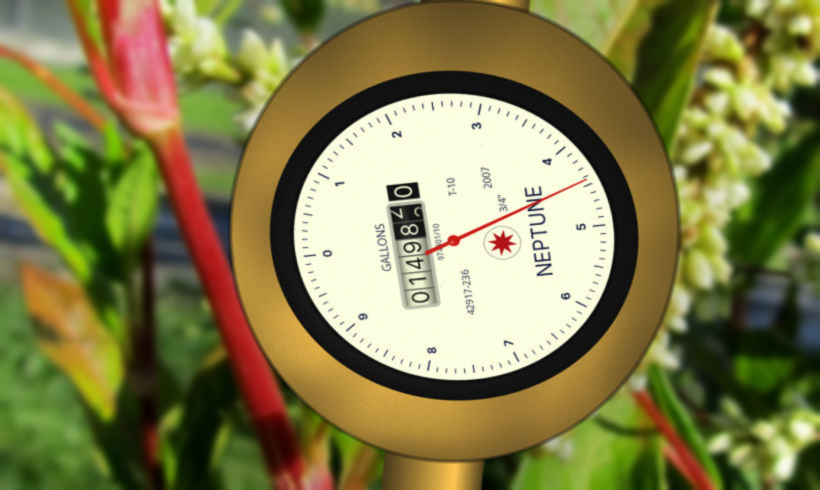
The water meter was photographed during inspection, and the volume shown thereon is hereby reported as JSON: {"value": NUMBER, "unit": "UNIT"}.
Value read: {"value": 149824.4, "unit": "gal"}
